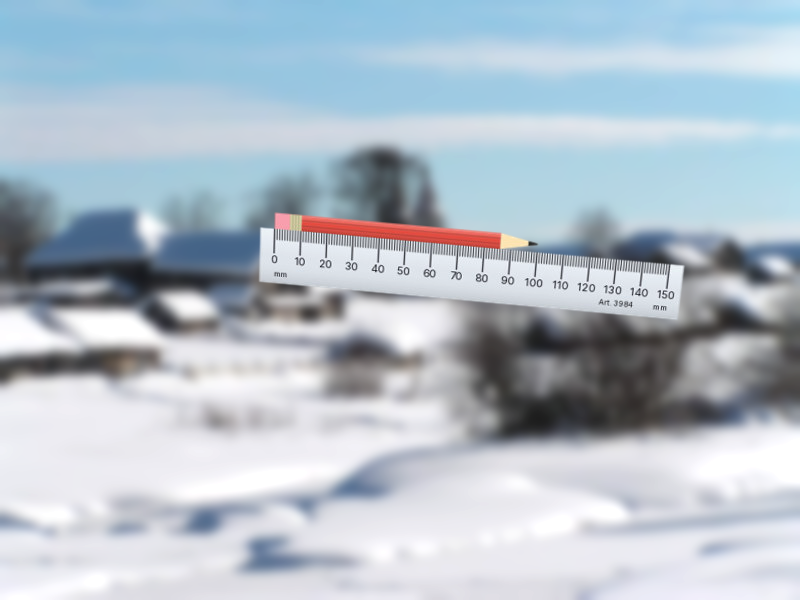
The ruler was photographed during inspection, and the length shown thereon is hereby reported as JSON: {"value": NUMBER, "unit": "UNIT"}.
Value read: {"value": 100, "unit": "mm"}
